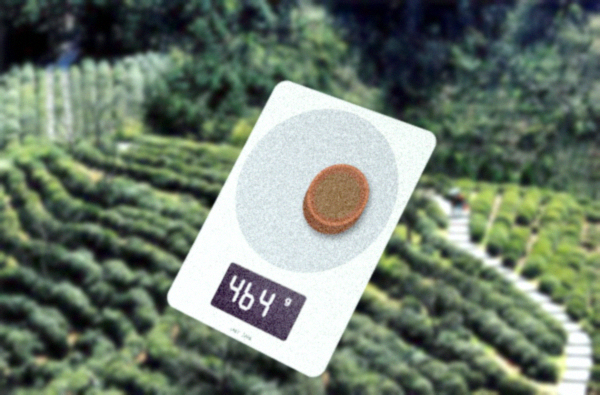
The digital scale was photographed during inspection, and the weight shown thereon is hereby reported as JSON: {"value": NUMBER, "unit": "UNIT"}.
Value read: {"value": 464, "unit": "g"}
